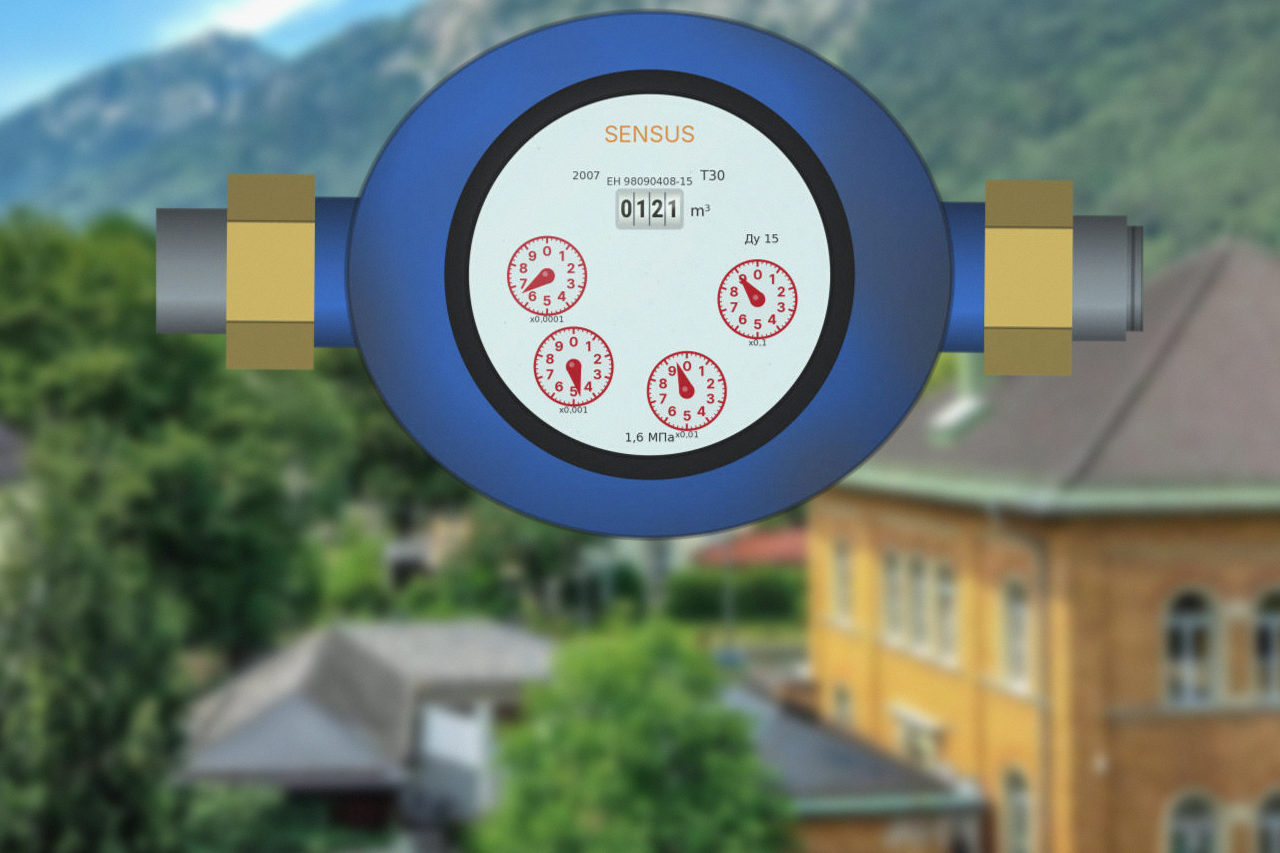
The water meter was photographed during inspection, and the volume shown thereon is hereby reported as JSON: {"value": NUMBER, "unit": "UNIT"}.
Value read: {"value": 121.8946, "unit": "m³"}
